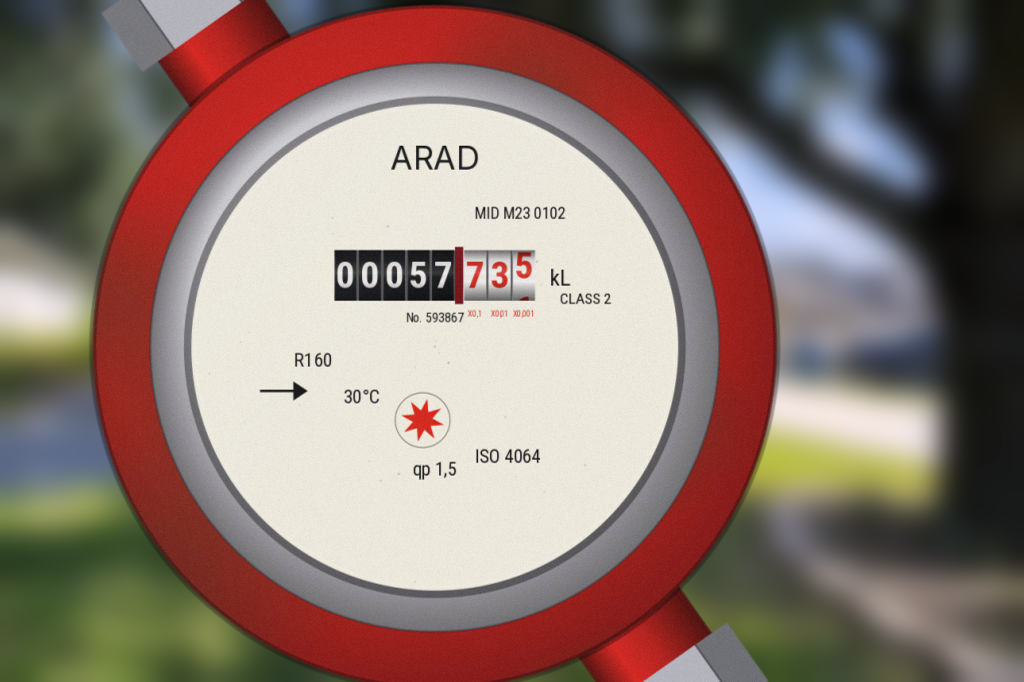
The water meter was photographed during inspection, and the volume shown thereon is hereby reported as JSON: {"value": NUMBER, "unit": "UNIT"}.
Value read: {"value": 57.735, "unit": "kL"}
